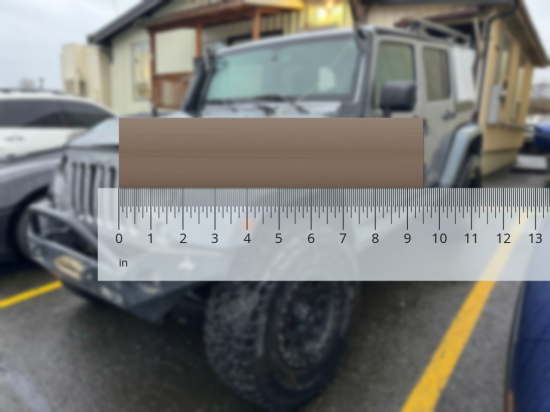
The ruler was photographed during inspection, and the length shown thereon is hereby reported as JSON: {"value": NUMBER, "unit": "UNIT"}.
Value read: {"value": 9.5, "unit": "in"}
